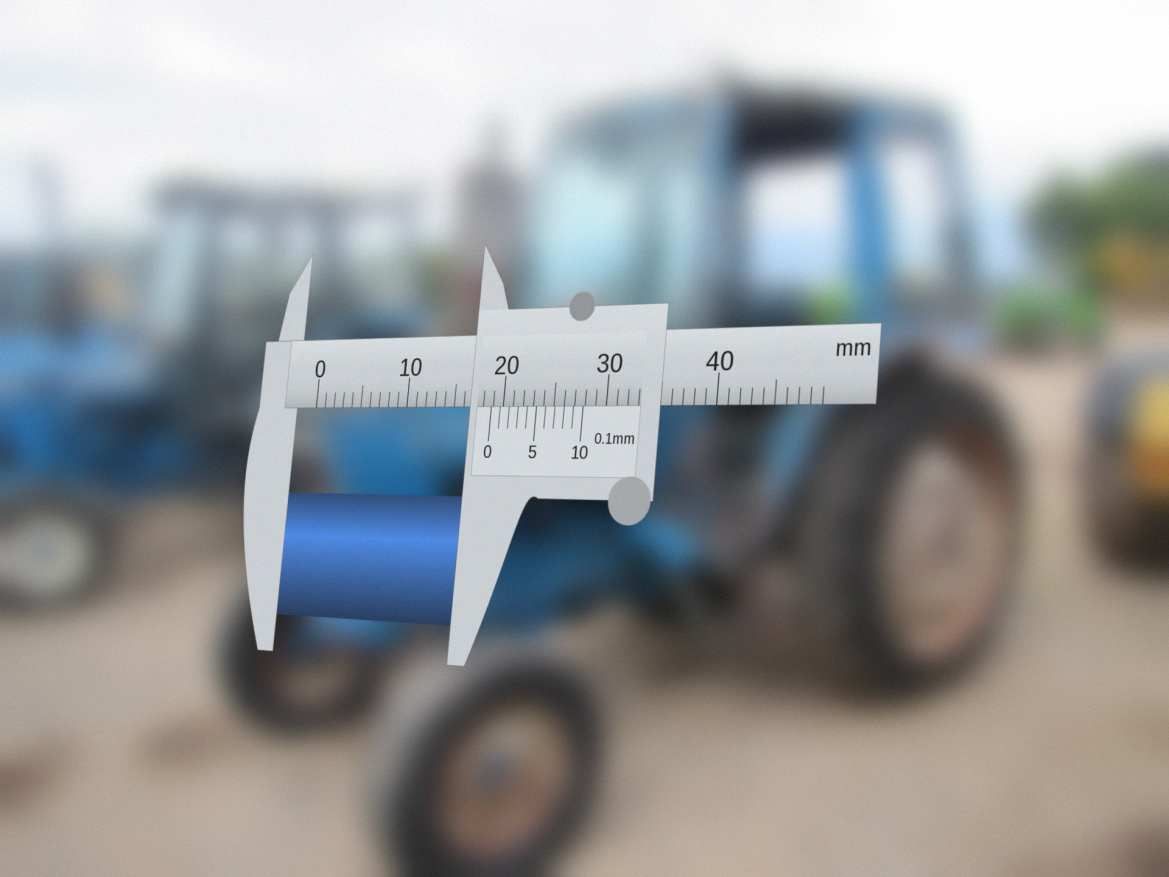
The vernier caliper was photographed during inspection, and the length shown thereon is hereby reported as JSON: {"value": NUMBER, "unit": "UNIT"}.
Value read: {"value": 18.8, "unit": "mm"}
